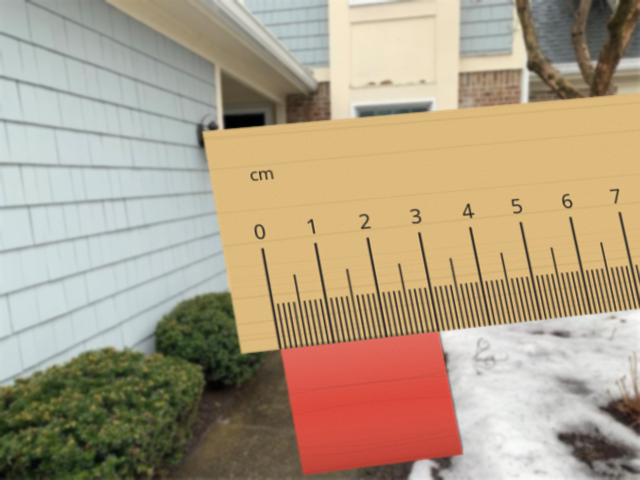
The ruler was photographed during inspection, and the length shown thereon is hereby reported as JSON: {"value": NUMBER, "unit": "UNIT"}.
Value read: {"value": 3, "unit": "cm"}
